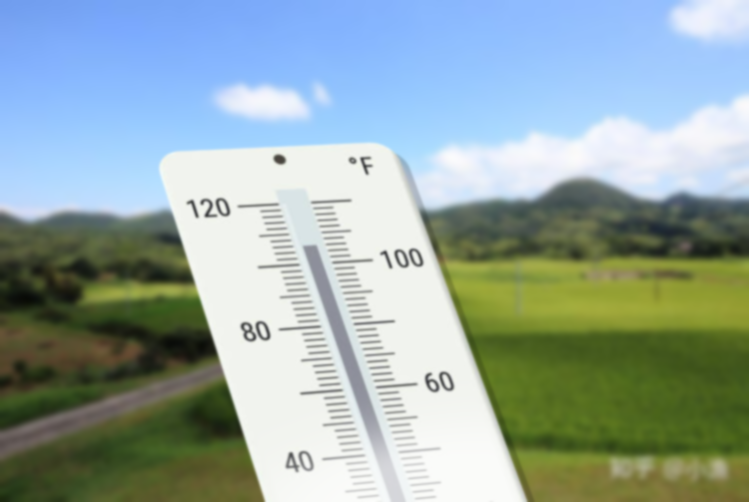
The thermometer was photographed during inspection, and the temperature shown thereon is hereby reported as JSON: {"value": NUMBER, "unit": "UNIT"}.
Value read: {"value": 106, "unit": "°F"}
